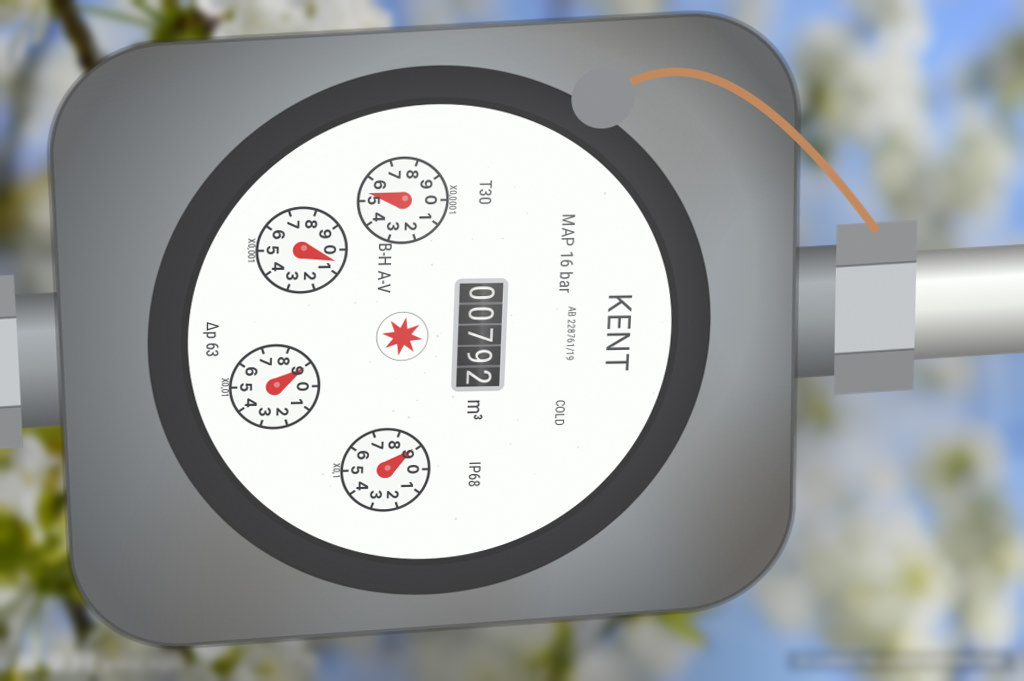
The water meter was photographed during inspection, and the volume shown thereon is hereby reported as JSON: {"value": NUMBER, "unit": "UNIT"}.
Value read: {"value": 792.8905, "unit": "m³"}
